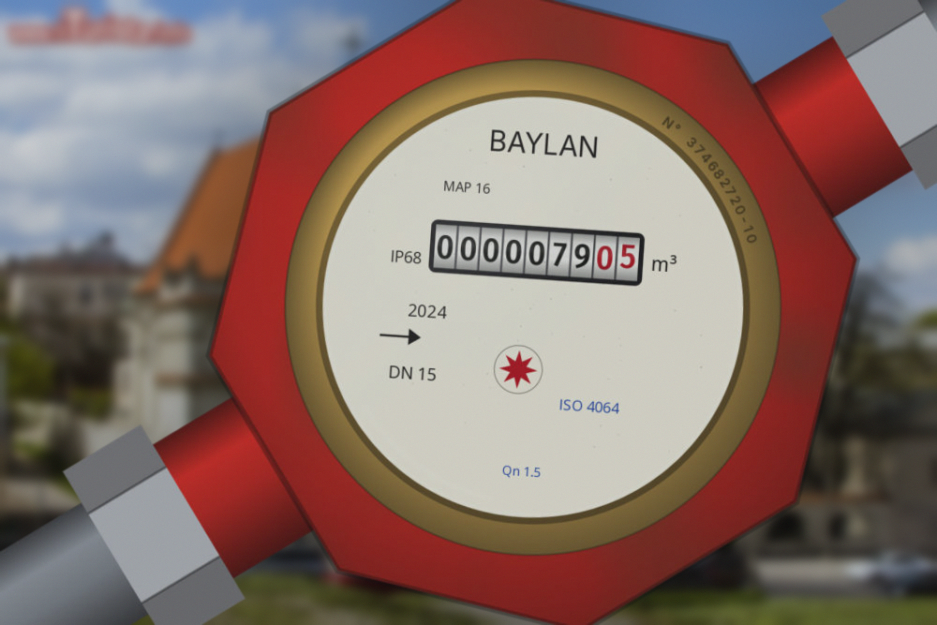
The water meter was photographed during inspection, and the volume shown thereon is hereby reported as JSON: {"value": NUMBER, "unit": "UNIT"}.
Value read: {"value": 79.05, "unit": "m³"}
